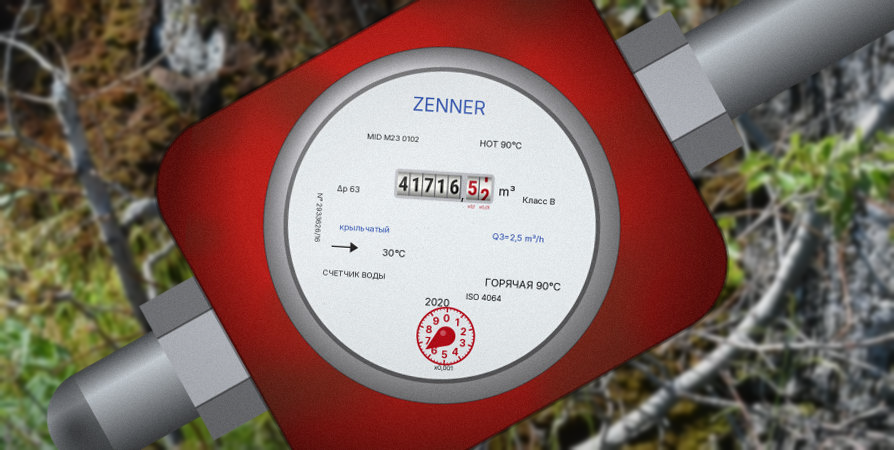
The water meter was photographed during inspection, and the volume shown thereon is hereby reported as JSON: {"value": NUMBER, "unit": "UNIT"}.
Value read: {"value": 41716.516, "unit": "m³"}
